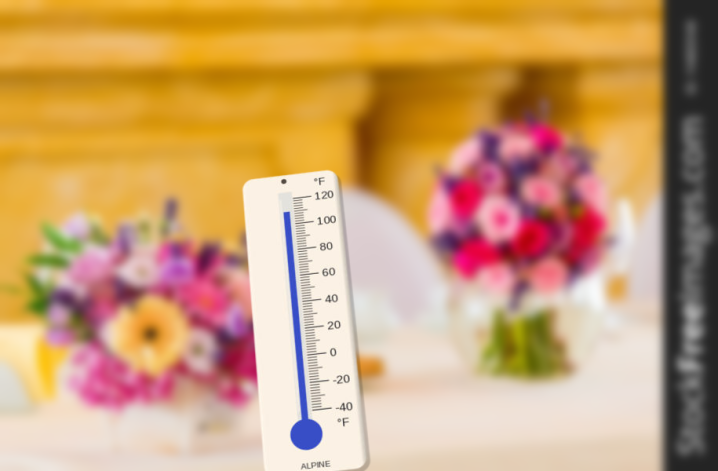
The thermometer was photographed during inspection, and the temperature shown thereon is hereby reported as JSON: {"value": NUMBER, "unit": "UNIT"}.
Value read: {"value": 110, "unit": "°F"}
